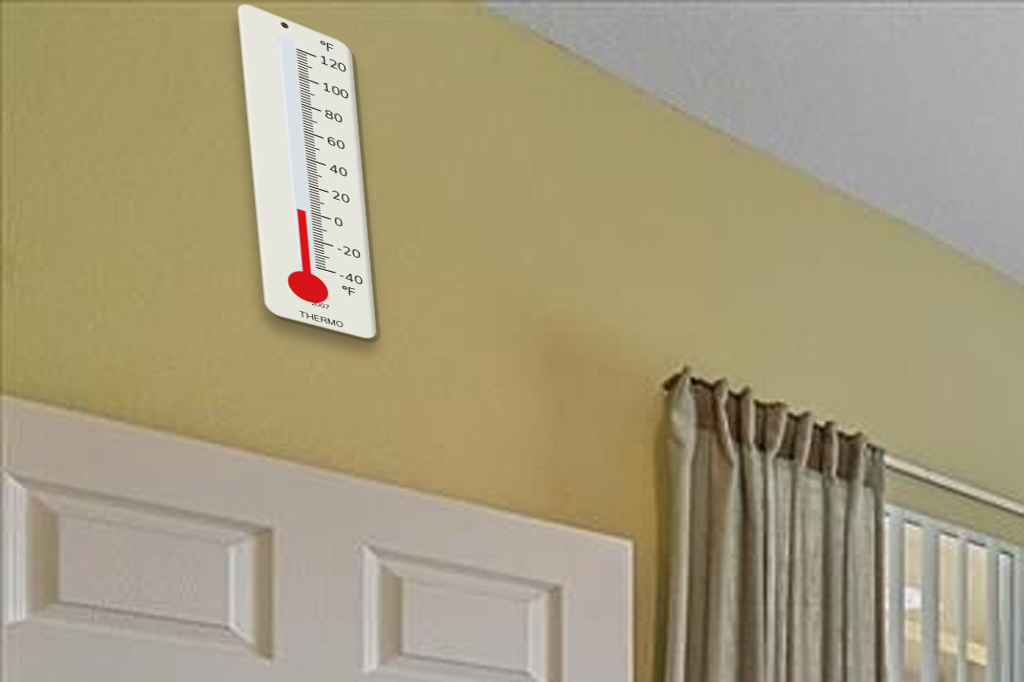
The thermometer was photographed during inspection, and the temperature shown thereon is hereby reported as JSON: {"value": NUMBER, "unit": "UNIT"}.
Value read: {"value": 0, "unit": "°F"}
